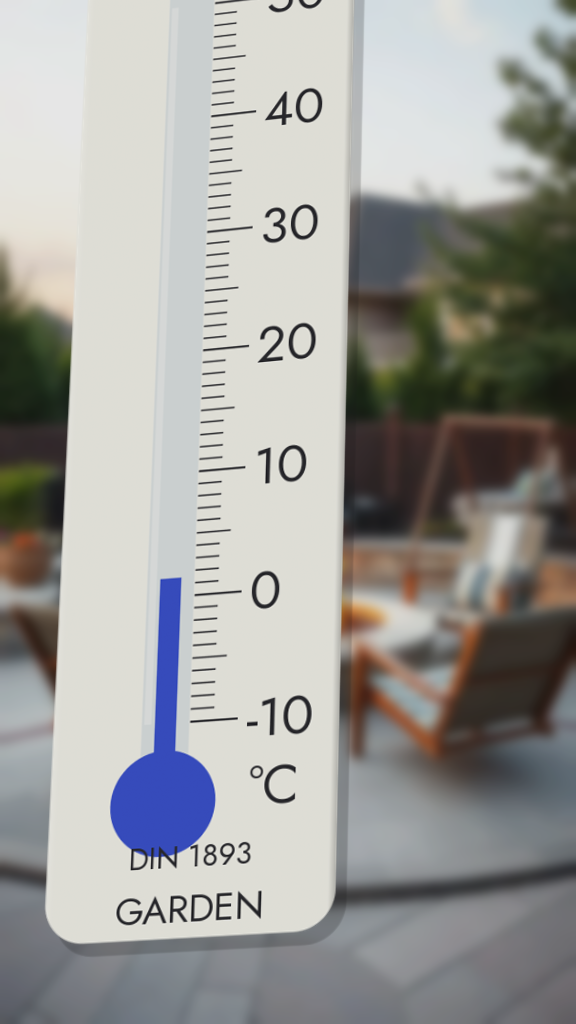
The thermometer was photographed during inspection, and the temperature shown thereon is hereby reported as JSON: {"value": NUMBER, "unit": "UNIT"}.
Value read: {"value": 1.5, "unit": "°C"}
